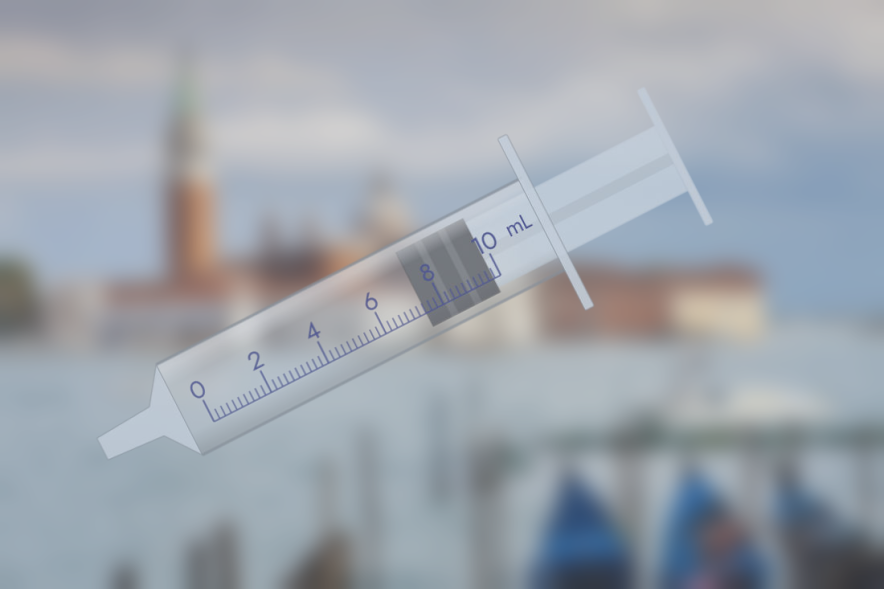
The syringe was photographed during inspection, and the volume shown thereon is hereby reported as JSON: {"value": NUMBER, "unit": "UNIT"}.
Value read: {"value": 7.4, "unit": "mL"}
